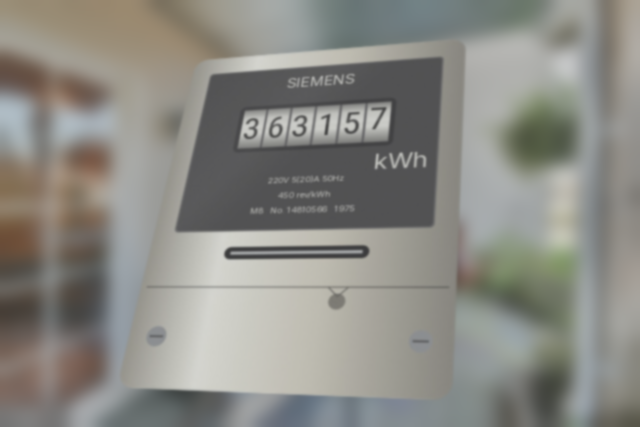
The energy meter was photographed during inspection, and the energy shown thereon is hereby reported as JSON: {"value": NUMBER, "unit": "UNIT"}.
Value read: {"value": 363157, "unit": "kWh"}
